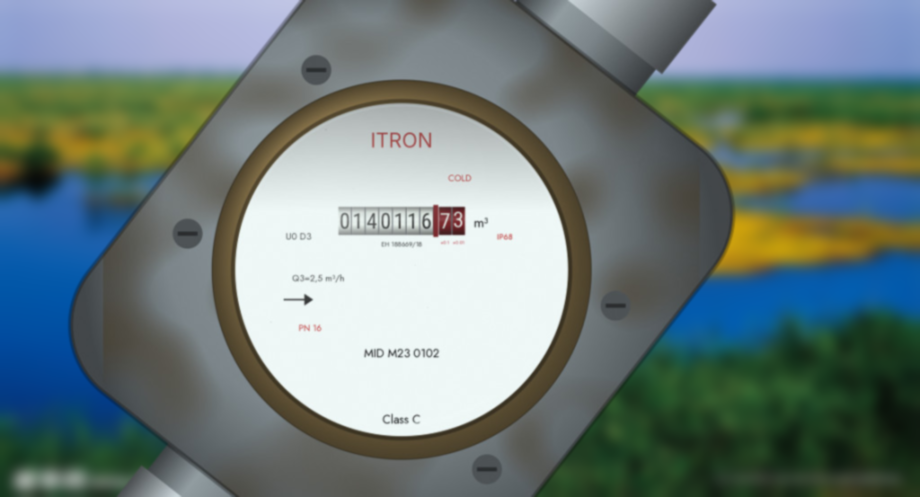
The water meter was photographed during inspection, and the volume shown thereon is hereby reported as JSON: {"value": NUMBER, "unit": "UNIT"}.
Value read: {"value": 140116.73, "unit": "m³"}
